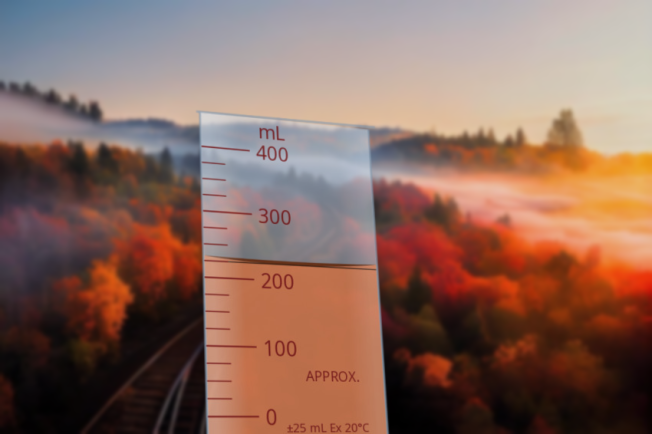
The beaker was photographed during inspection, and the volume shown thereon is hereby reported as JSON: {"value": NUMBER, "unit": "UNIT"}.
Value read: {"value": 225, "unit": "mL"}
